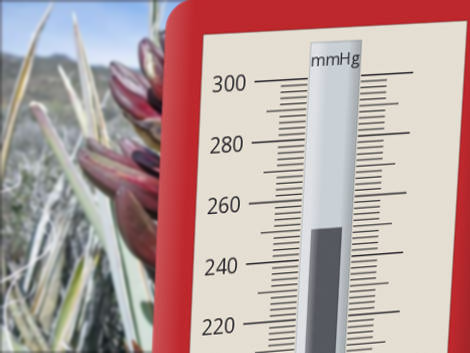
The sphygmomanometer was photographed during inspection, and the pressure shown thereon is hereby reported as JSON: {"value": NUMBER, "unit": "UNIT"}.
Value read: {"value": 250, "unit": "mmHg"}
